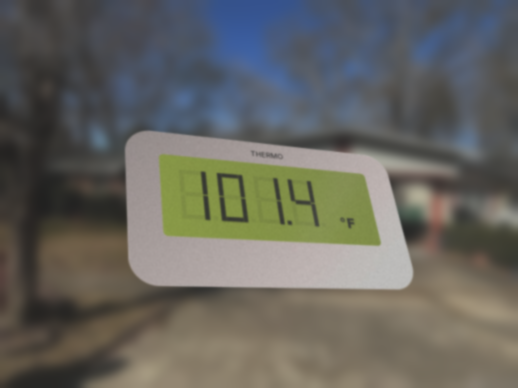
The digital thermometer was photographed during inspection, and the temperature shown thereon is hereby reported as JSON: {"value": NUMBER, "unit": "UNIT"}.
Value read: {"value": 101.4, "unit": "°F"}
